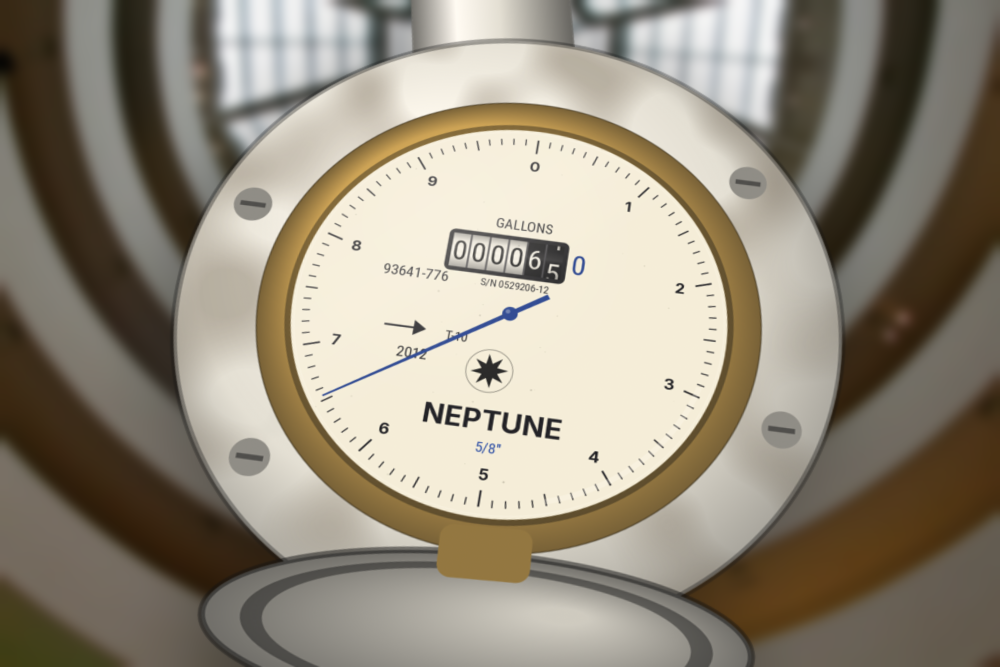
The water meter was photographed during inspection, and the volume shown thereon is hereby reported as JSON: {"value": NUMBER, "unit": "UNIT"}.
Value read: {"value": 646.5, "unit": "gal"}
